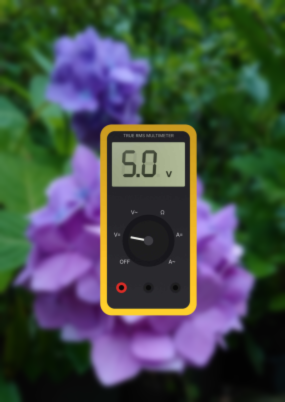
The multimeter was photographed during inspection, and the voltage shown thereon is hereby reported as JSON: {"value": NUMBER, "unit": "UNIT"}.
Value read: {"value": 5.0, "unit": "V"}
